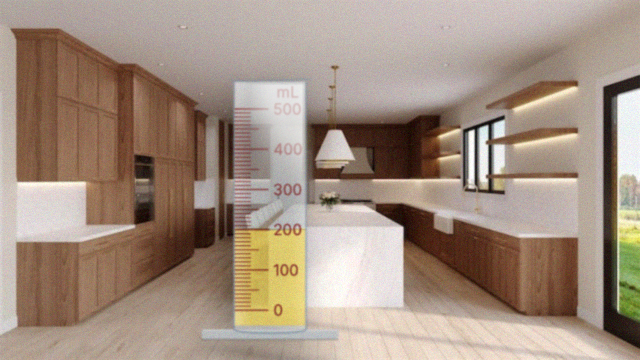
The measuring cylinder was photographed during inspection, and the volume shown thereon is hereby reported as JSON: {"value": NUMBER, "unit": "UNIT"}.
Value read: {"value": 200, "unit": "mL"}
